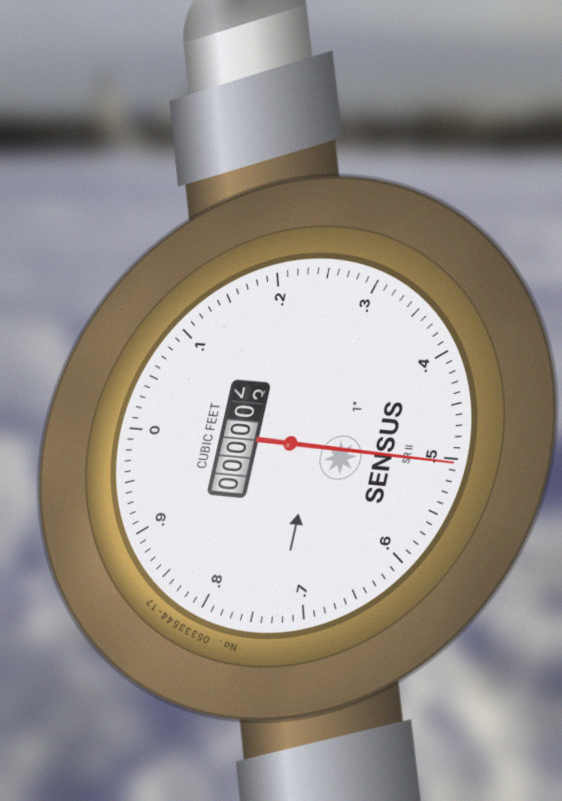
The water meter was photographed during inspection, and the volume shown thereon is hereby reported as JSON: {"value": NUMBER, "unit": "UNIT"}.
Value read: {"value": 2.50, "unit": "ft³"}
